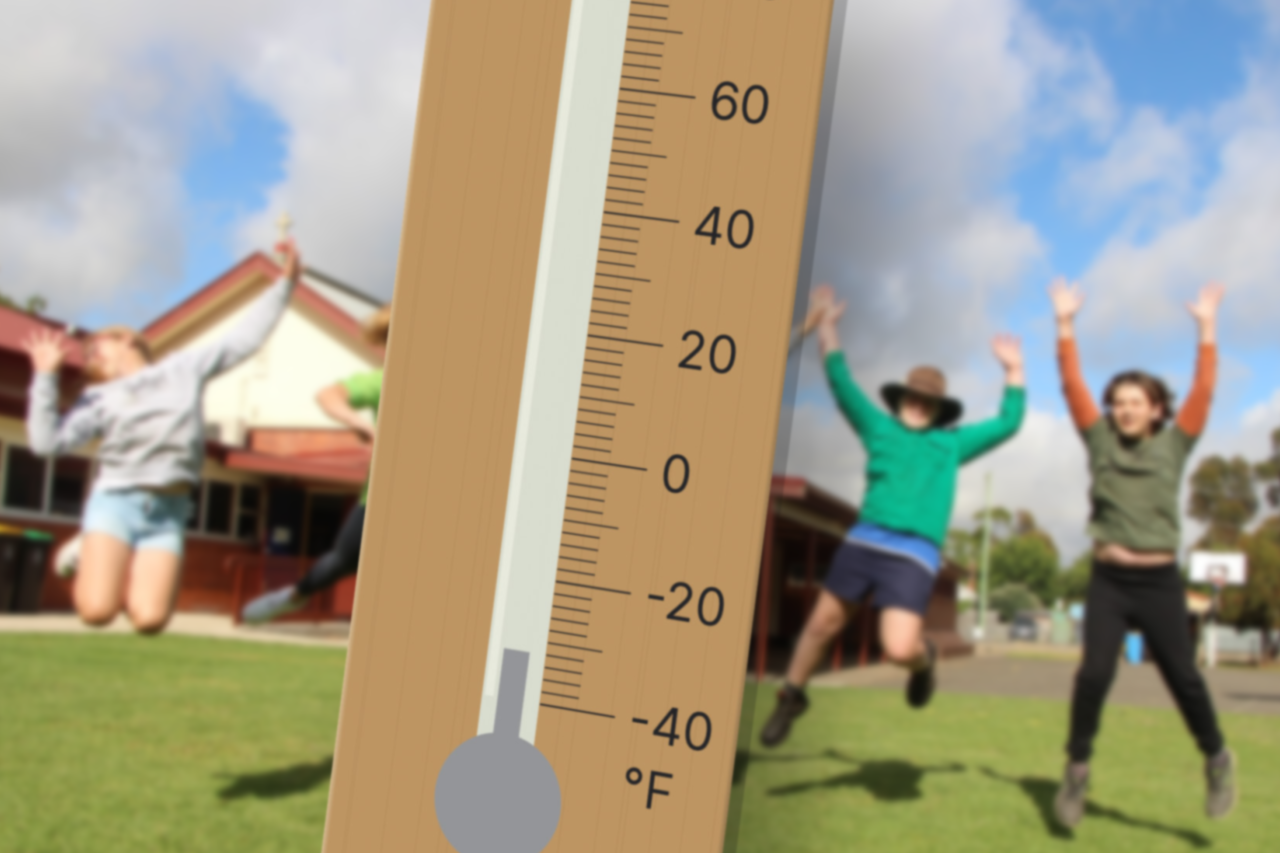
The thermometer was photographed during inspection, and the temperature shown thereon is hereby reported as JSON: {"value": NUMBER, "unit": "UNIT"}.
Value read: {"value": -32, "unit": "°F"}
